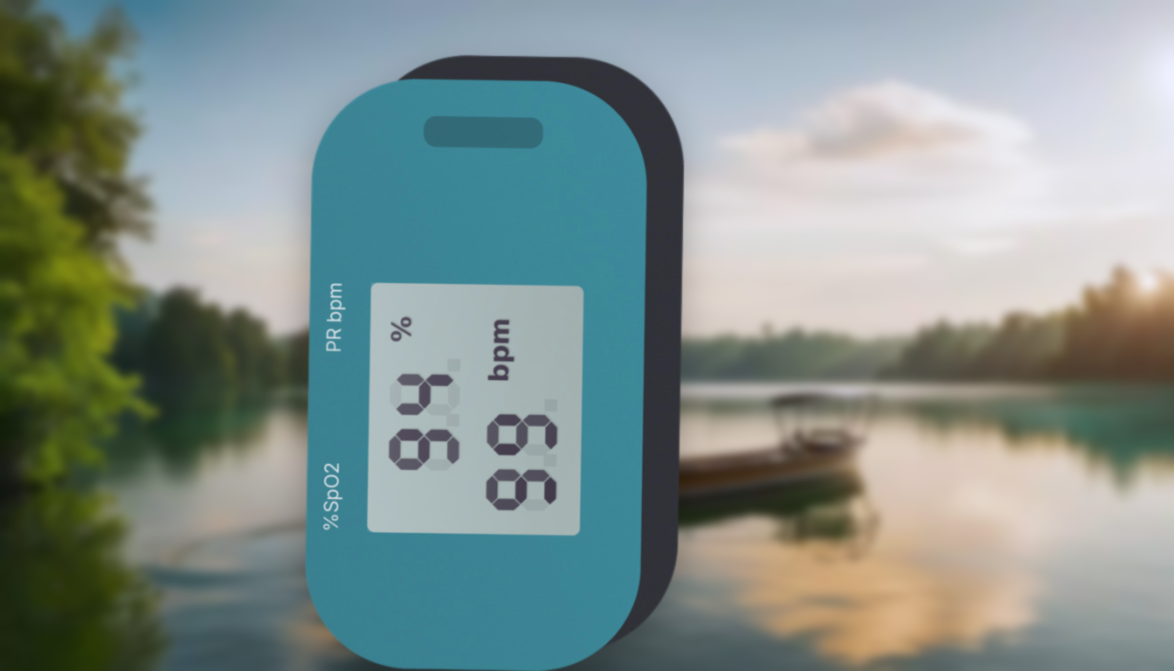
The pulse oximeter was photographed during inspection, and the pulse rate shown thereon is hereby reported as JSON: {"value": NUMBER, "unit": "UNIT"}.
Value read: {"value": 99, "unit": "bpm"}
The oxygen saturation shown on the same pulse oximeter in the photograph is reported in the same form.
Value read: {"value": 94, "unit": "%"}
